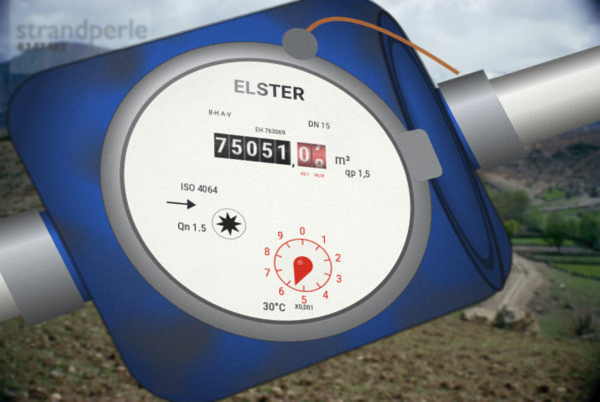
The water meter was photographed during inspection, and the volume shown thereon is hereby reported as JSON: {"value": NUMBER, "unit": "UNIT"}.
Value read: {"value": 75051.075, "unit": "m³"}
